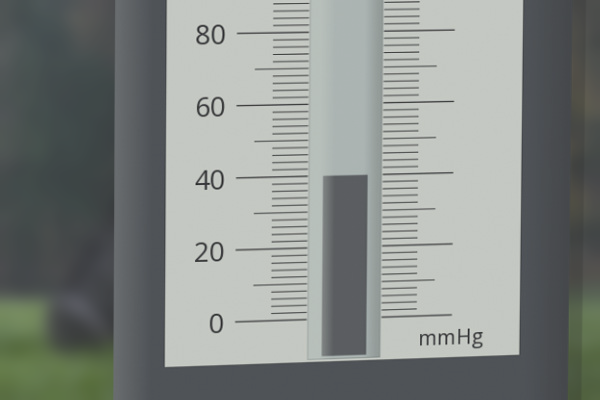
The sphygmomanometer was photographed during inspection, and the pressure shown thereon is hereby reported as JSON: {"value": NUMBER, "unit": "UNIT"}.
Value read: {"value": 40, "unit": "mmHg"}
